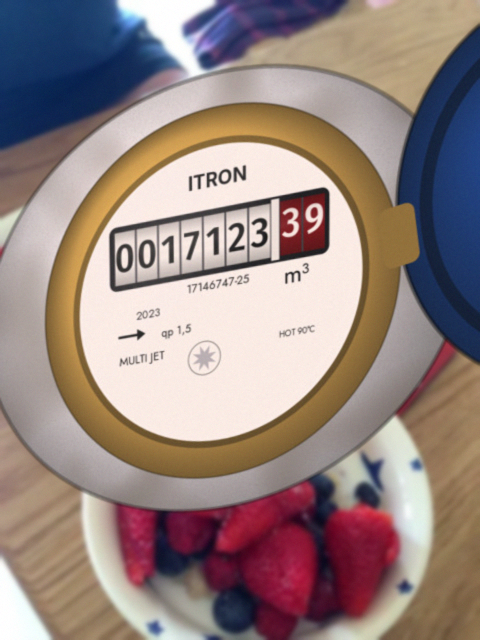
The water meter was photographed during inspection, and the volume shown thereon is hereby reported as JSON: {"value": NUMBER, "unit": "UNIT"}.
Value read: {"value": 17123.39, "unit": "m³"}
